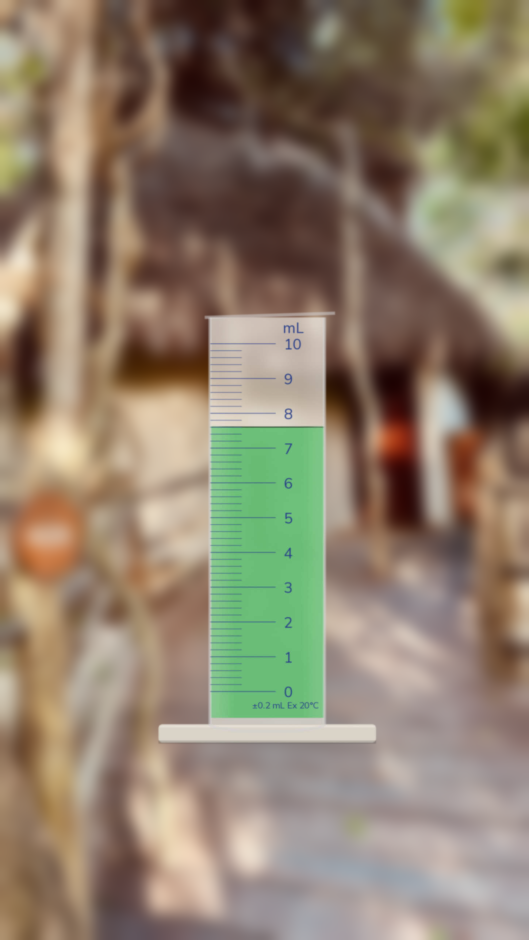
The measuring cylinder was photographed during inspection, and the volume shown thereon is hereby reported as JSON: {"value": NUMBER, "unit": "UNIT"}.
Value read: {"value": 7.6, "unit": "mL"}
